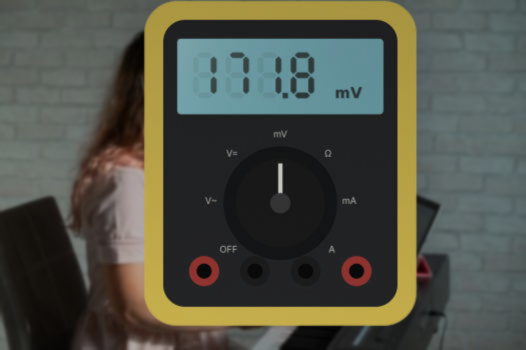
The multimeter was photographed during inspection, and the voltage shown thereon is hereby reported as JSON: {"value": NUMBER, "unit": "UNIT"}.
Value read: {"value": 171.8, "unit": "mV"}
